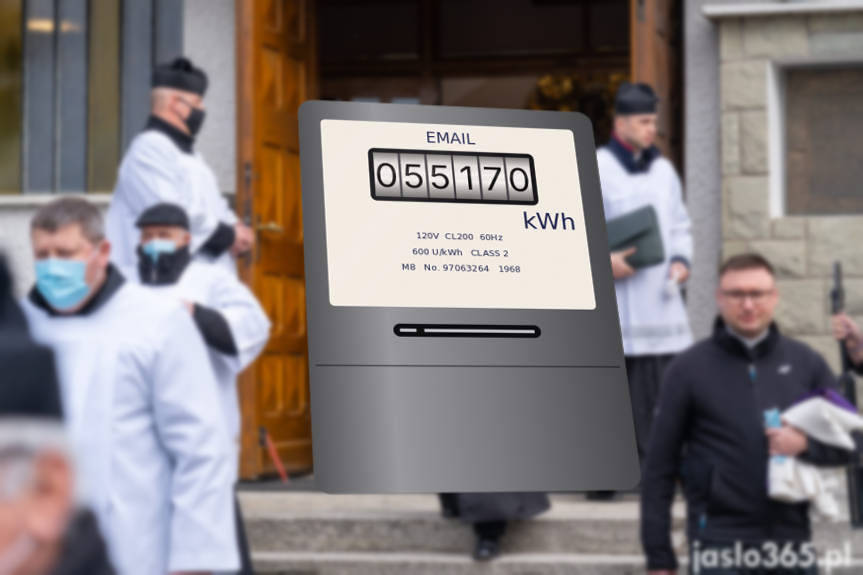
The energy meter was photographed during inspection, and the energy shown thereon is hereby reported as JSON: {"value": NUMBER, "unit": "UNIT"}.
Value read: {"value": 55170, "unit": "kWh"}
